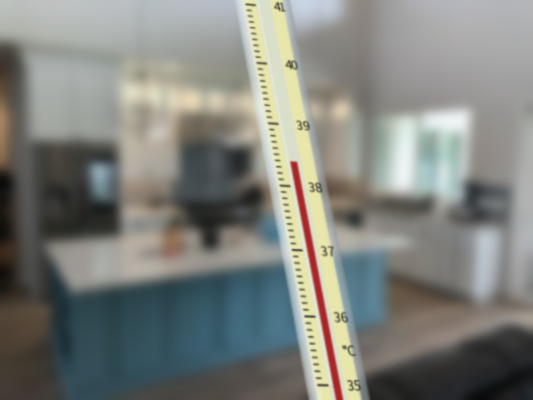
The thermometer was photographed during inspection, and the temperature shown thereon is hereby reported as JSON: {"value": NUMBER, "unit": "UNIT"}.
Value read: {"value": 38.4, "unit": "°C"}
